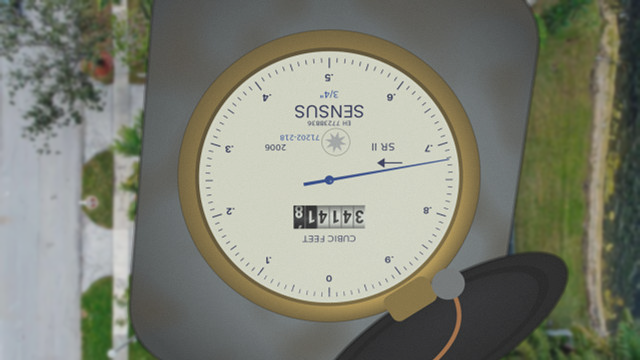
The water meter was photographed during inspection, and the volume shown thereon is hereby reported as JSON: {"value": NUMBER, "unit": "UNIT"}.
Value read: {"value": 341417.72, "unit": "ft³"}
